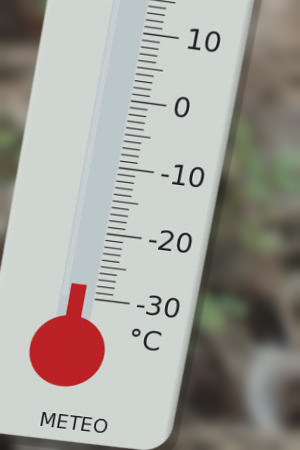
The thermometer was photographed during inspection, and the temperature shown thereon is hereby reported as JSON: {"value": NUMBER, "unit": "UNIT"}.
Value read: {"value": -28, "unit": "°C"}
